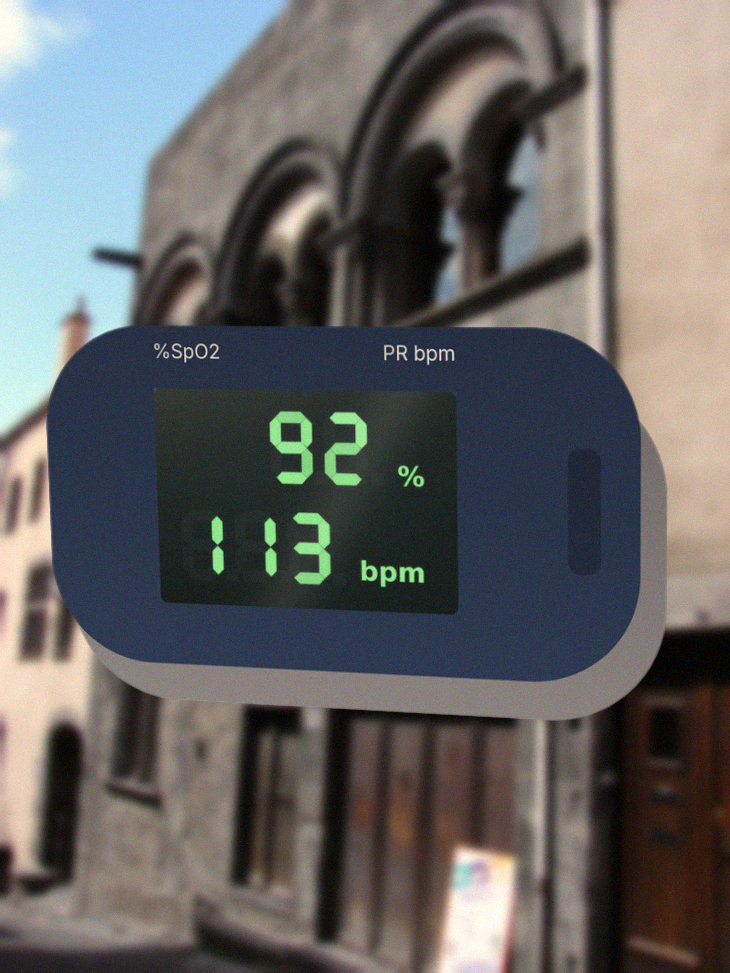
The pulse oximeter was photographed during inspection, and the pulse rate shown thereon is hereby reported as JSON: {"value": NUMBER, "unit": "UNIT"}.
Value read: {"value": 113, "unit": "bpm"}
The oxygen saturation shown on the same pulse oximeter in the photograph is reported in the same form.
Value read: {"value": 92, "unit": "%"}
